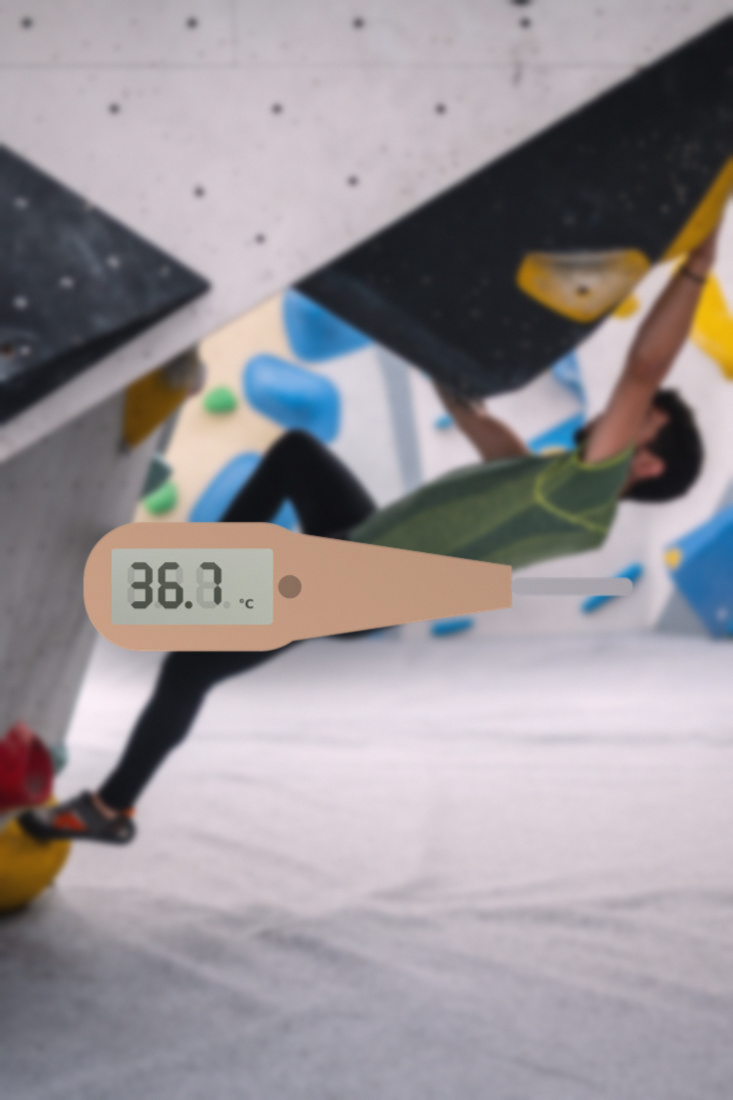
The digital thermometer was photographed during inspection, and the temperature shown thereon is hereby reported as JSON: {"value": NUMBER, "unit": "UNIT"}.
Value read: {"value": 36.7, "unit": "°C"}
